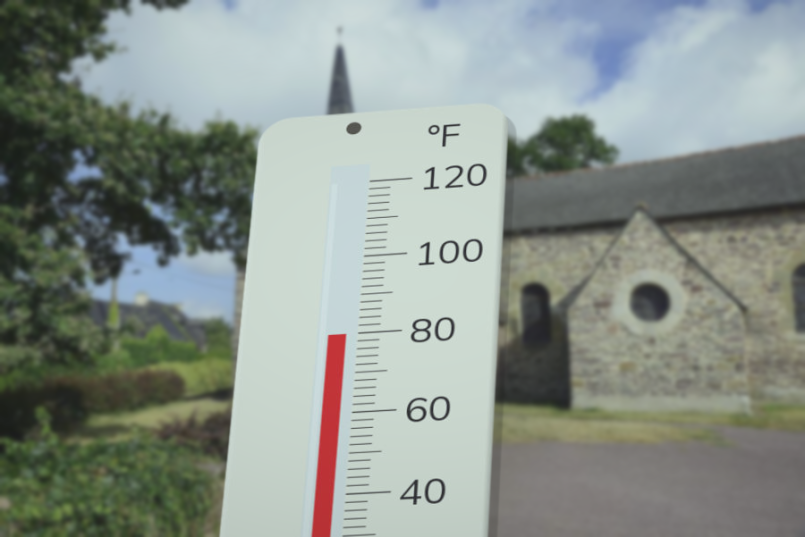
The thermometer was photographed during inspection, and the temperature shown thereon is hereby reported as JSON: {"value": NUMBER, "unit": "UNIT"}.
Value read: {"value": 80, "unit": "°F"}
